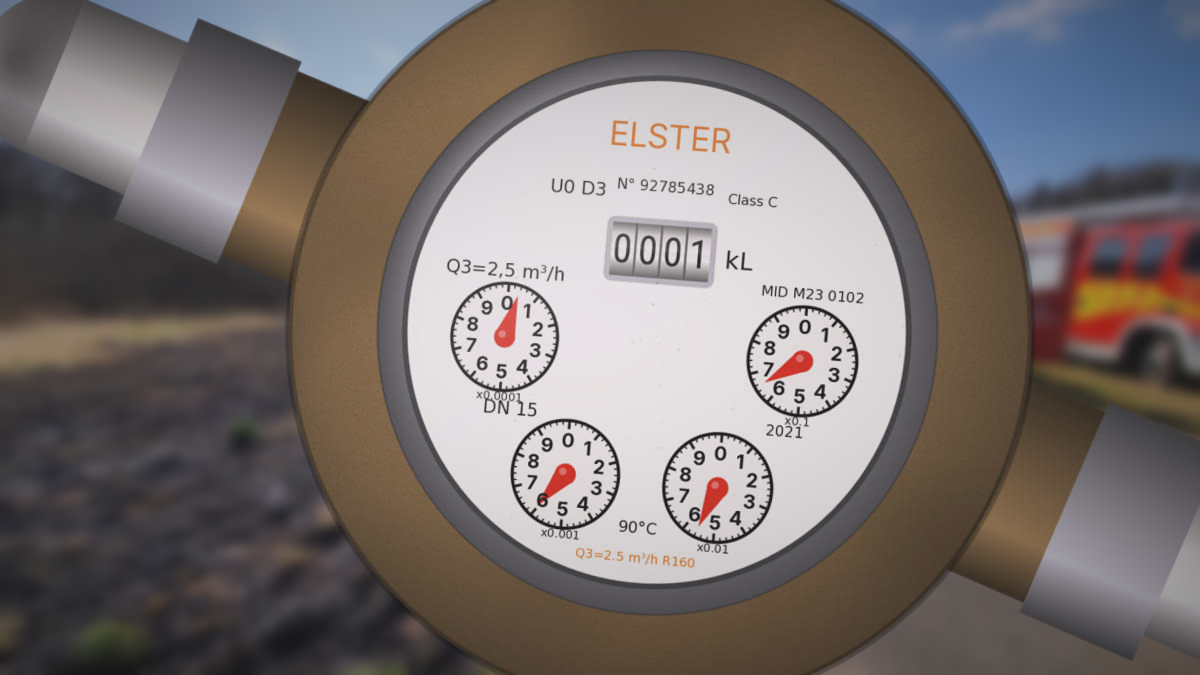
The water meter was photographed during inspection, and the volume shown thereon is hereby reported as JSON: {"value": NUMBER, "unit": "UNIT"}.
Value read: {"value": 1.6560, "unit": "kL"}
